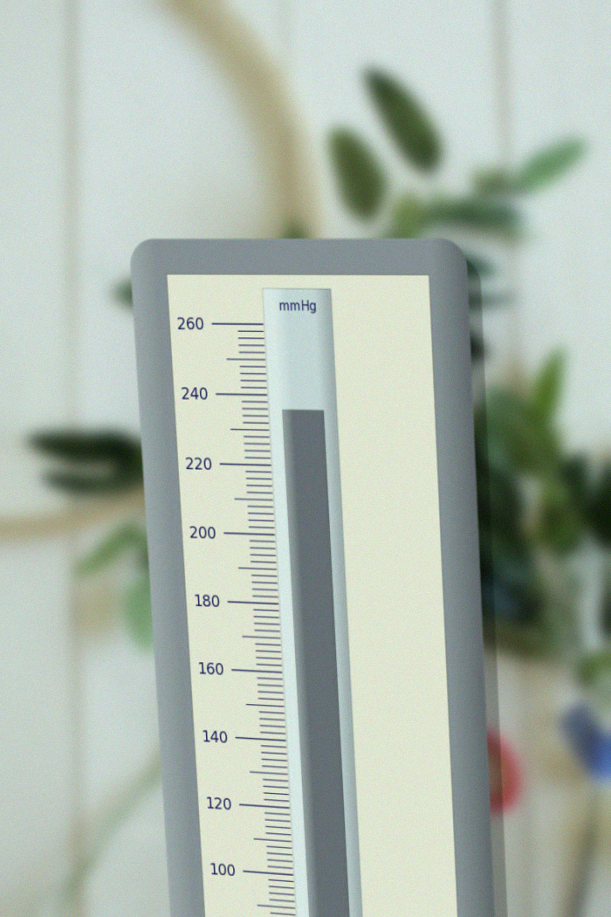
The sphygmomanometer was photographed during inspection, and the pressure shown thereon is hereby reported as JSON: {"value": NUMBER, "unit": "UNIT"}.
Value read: {"value": 236, "unit": "mmHg"}
